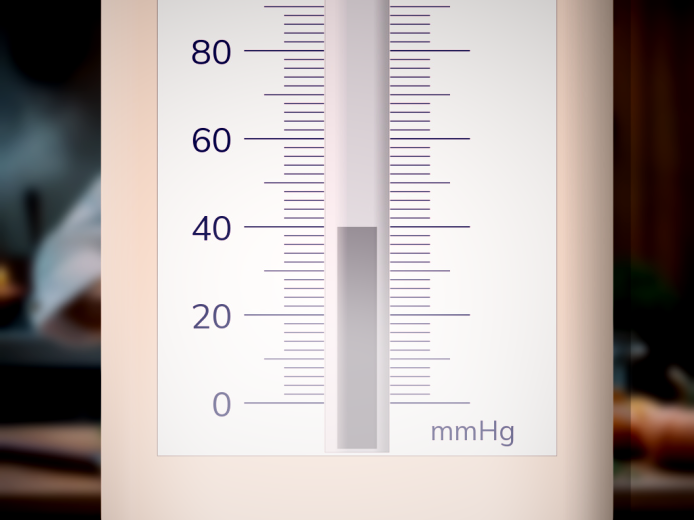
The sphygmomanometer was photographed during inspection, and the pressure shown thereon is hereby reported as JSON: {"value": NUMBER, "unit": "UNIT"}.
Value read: {"value": 40, "unit": "mmHg"}
